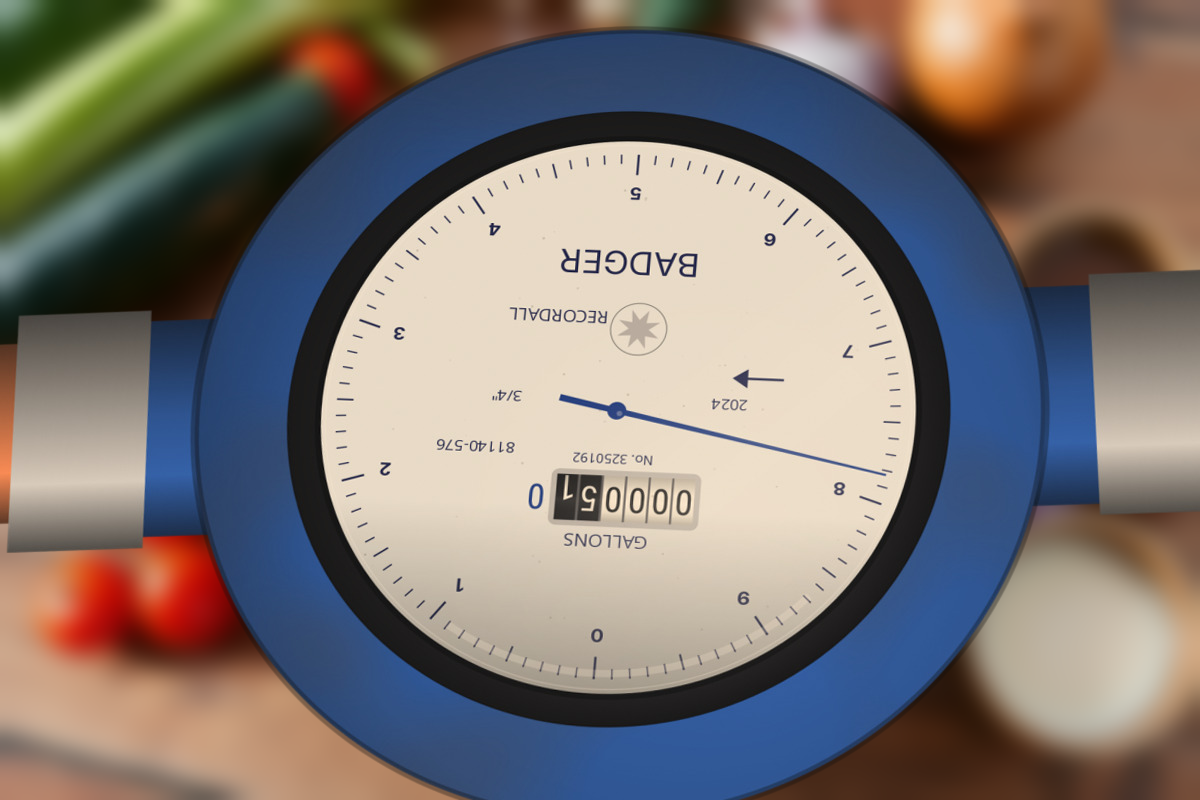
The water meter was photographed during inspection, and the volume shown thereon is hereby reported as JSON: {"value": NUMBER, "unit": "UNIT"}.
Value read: {"value": 507.8, "unit": "gal"}
